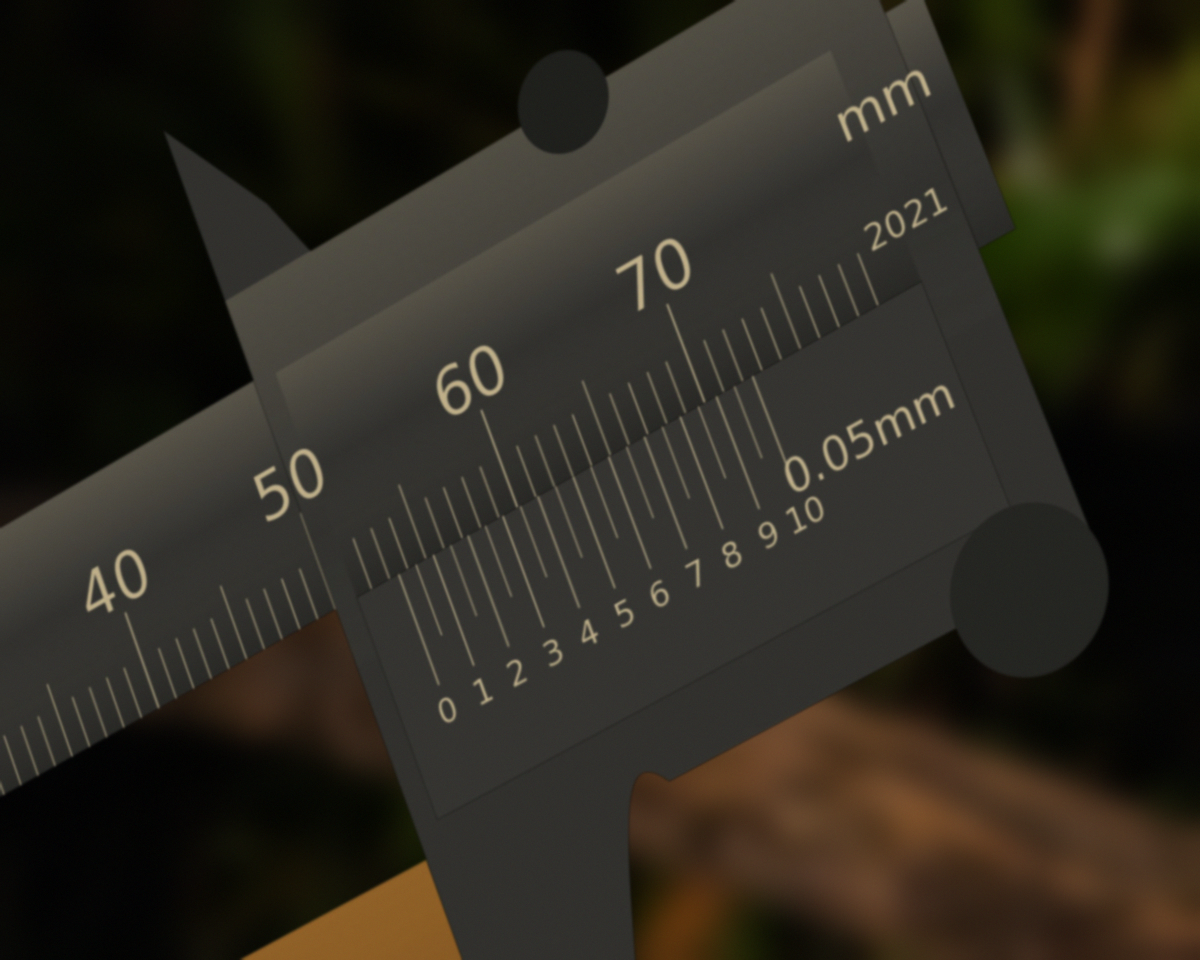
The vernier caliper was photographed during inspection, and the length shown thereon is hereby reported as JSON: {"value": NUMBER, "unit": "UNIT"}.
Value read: {"value": 53.5, "unit": "mm"}
